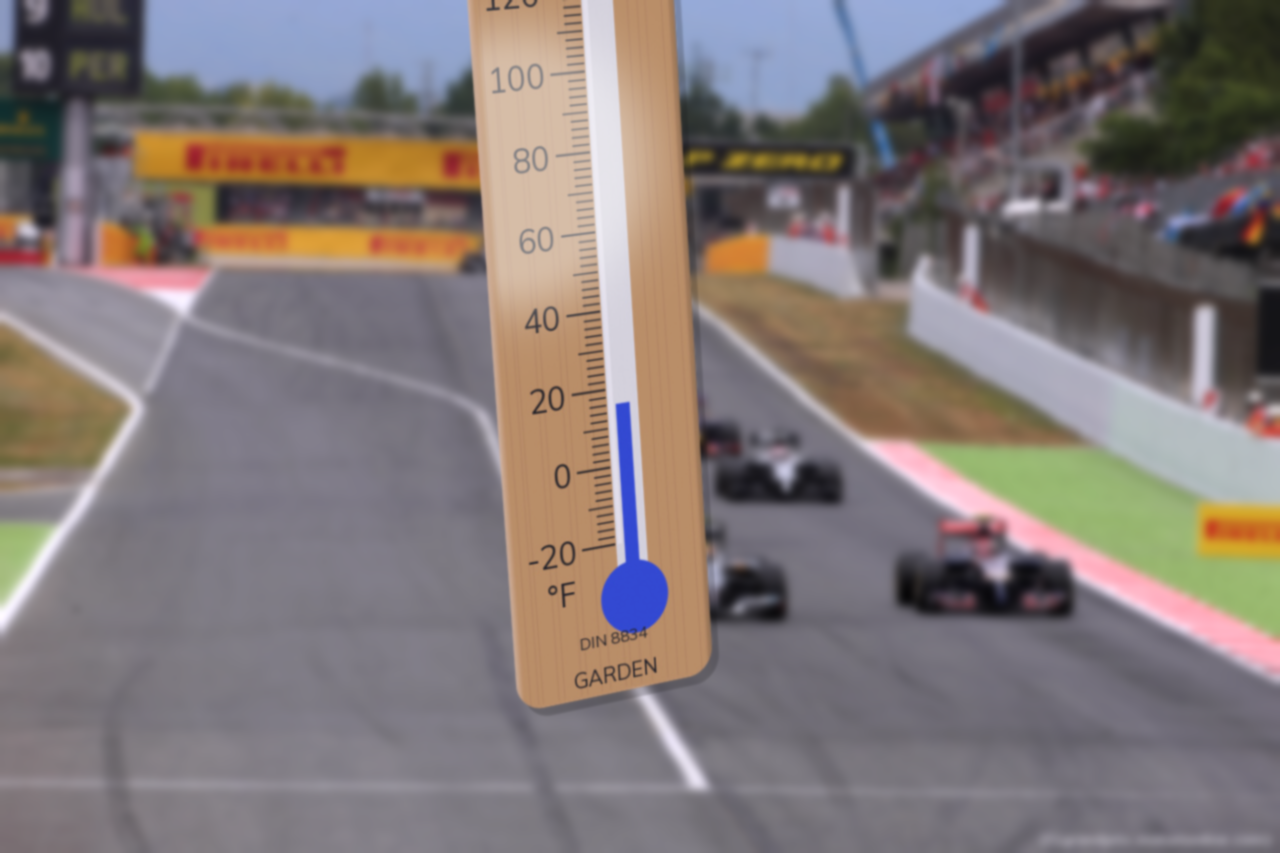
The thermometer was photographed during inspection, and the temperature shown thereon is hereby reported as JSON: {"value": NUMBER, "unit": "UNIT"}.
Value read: {"value": 16, "unit": "°F"}
